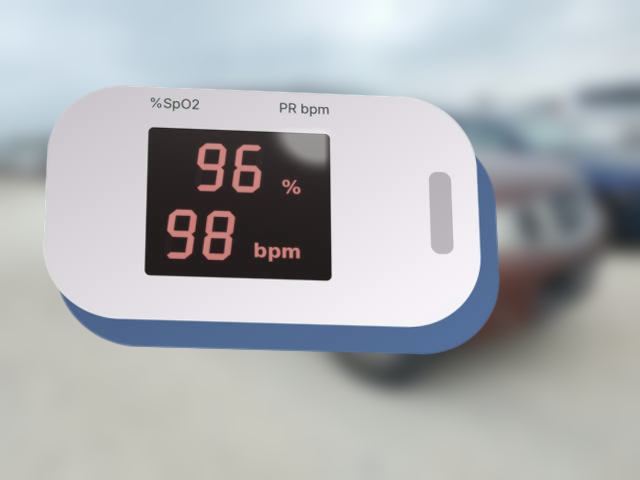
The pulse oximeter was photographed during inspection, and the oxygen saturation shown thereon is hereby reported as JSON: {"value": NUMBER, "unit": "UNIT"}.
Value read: {"value": 96, "unit": "%"}
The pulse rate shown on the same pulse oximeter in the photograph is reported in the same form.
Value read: {"value": 98, "unit": "bpm"}
